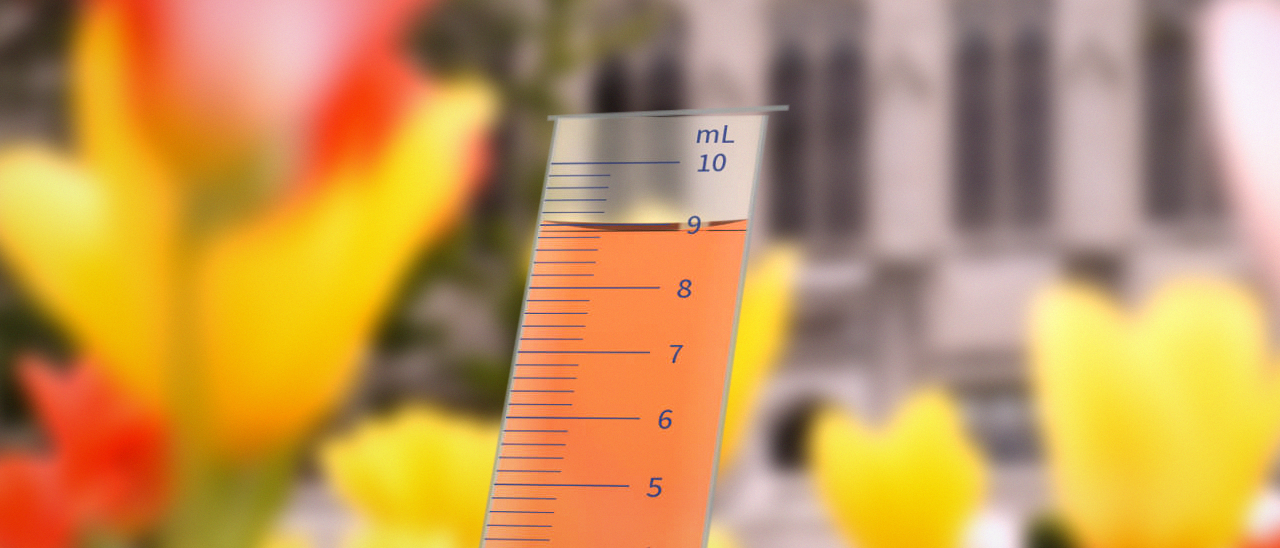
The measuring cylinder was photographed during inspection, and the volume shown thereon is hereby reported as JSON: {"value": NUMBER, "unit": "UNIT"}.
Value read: {"value": 8.9, "unit": "mL"}
